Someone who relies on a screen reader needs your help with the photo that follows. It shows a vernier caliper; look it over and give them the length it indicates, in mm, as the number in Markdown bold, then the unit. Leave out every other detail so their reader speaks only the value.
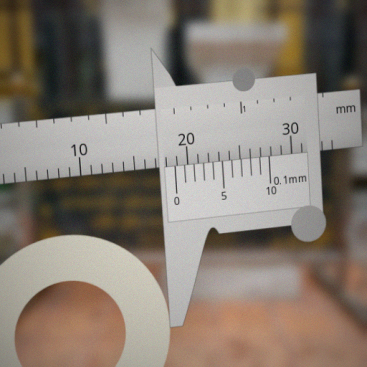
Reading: **18.8** mm
